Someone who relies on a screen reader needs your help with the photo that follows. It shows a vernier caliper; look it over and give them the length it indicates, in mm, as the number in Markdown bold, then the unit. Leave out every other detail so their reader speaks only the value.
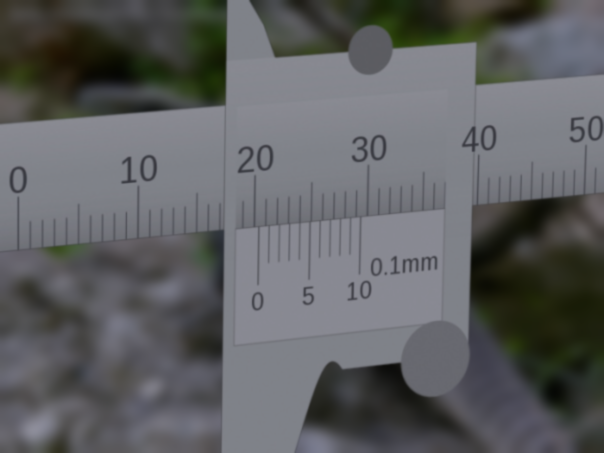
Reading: **20.4** mm
